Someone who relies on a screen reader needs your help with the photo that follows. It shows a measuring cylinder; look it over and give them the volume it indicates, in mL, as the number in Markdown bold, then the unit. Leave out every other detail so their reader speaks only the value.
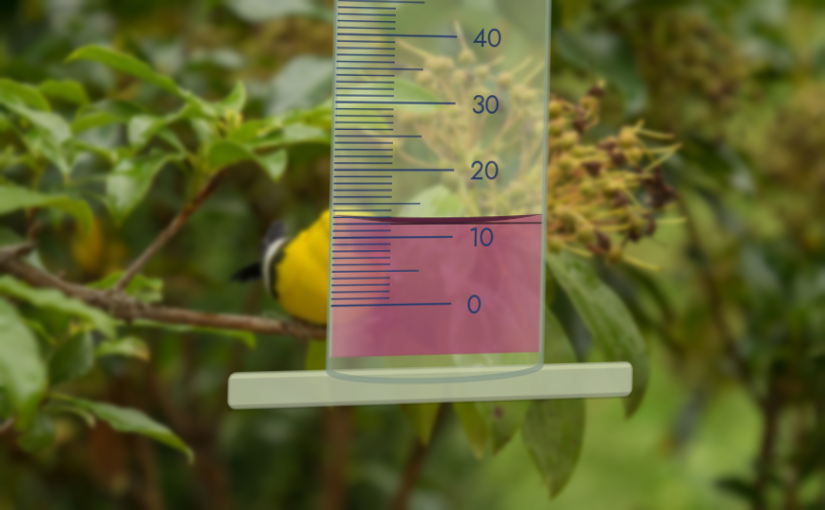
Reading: **12** mL
